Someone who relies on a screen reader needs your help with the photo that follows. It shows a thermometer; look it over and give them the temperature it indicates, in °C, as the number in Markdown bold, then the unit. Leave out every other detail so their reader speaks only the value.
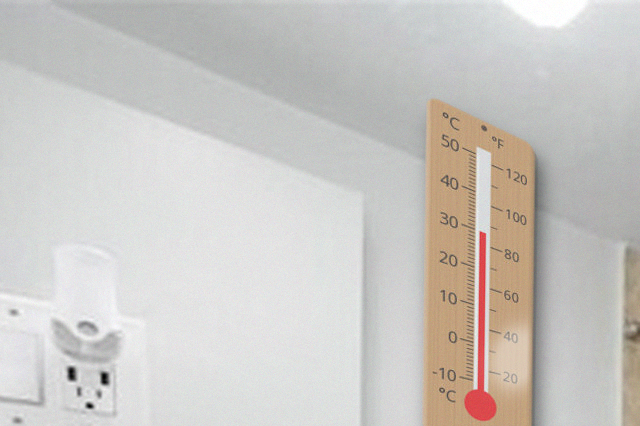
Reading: **30** °C
